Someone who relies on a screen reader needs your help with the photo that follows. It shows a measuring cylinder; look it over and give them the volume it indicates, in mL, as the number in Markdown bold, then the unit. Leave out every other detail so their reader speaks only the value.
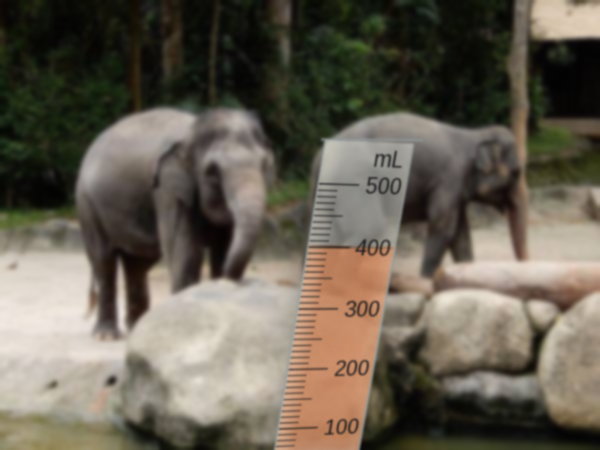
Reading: **400** mL
